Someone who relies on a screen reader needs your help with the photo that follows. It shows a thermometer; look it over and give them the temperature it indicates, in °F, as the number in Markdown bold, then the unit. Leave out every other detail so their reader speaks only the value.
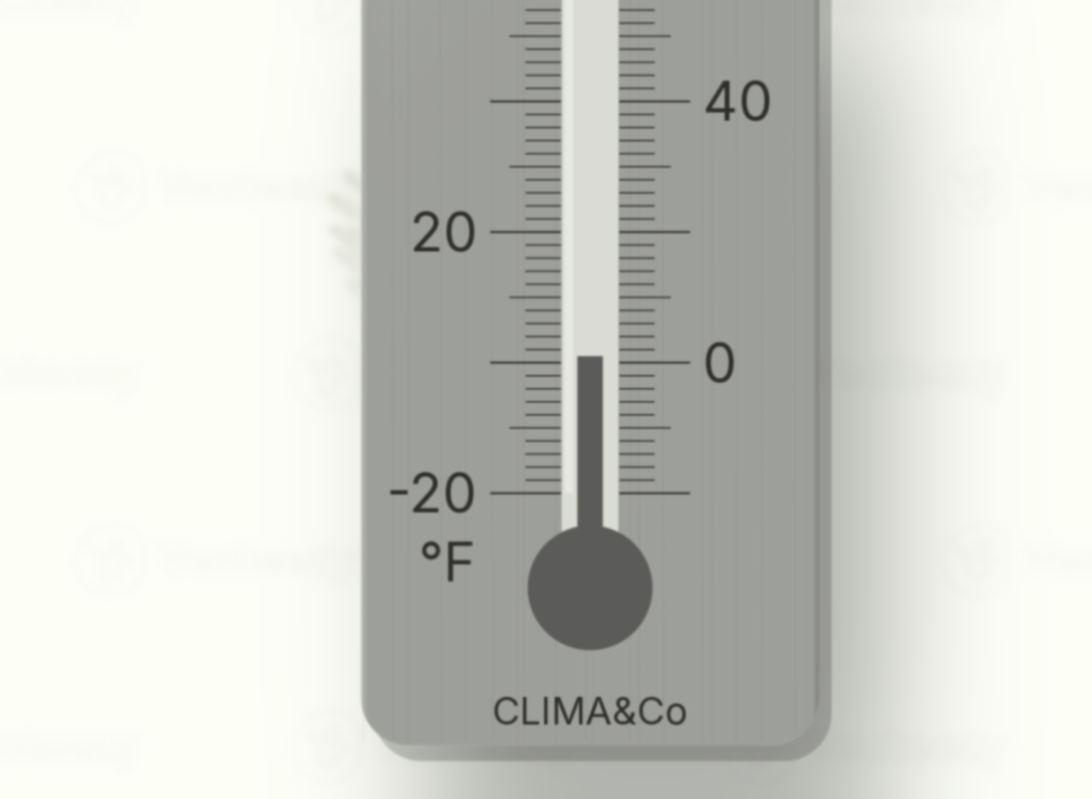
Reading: **1** °F
